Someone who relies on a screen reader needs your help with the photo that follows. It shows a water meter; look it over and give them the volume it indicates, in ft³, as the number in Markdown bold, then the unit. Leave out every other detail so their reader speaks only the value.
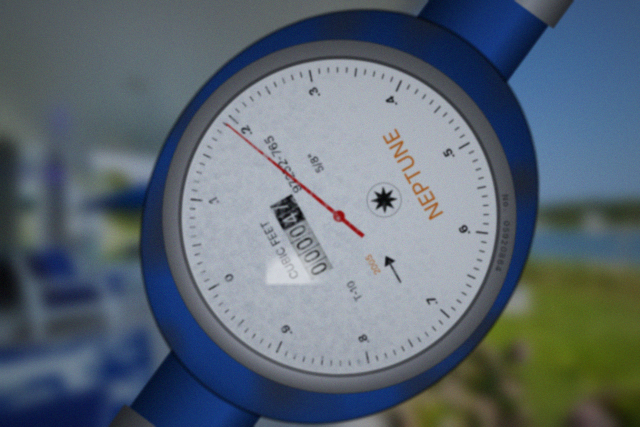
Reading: **47.19** ft³
